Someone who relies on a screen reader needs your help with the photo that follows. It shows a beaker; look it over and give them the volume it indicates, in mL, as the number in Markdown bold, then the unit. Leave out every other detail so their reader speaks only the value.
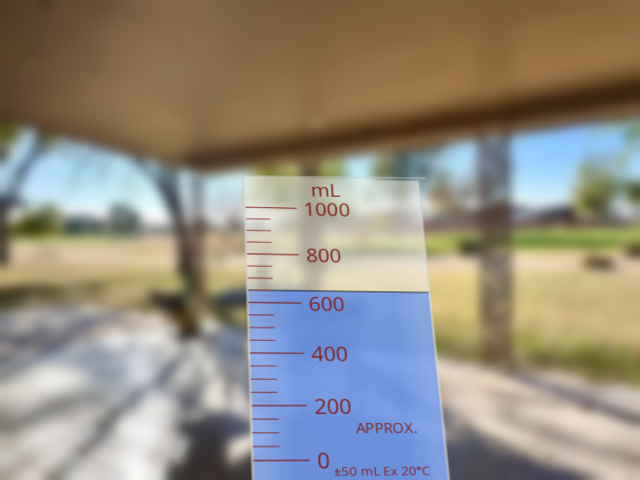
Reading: **650** mL
